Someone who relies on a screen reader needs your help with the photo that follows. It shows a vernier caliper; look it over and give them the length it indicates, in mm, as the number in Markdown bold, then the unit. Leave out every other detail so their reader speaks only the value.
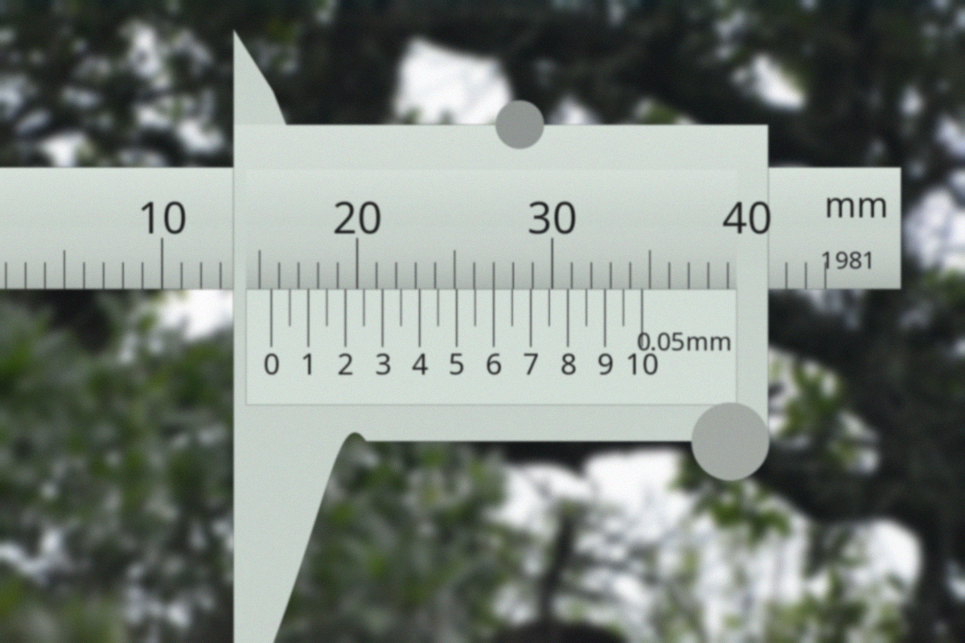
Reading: **15.6** mm
